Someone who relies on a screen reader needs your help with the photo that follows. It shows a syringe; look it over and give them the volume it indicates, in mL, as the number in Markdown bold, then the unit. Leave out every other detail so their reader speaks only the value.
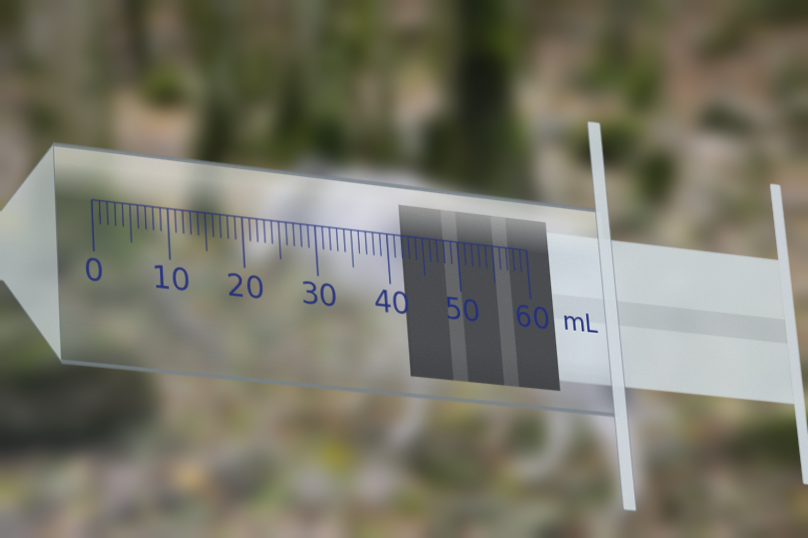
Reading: **42** mL
